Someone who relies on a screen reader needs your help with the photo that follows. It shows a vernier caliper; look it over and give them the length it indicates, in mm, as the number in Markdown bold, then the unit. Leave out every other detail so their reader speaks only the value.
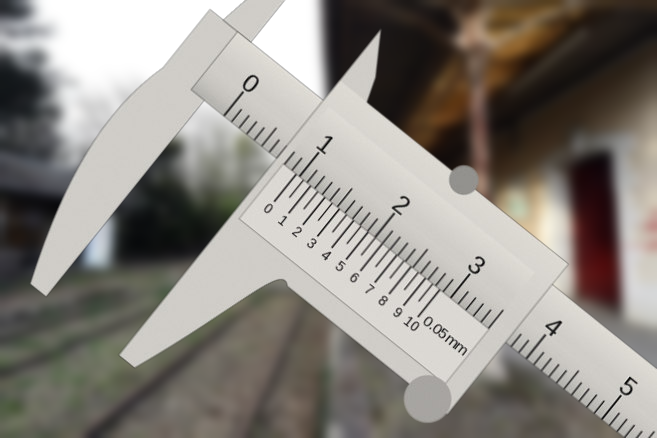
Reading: **9.6** mm
